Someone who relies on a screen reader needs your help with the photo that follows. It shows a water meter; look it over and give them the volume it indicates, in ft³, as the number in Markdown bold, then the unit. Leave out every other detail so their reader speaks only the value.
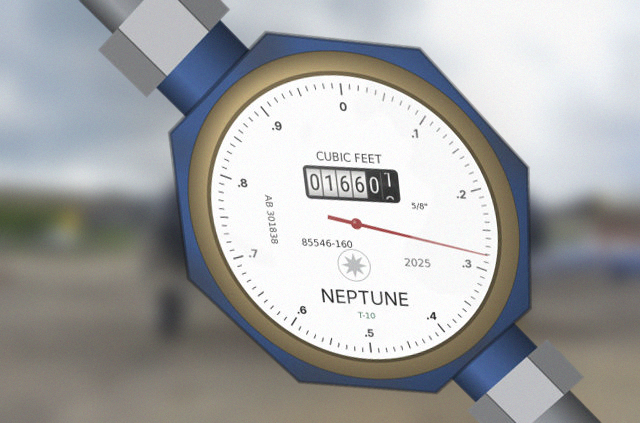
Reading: **16601.28** ft³
